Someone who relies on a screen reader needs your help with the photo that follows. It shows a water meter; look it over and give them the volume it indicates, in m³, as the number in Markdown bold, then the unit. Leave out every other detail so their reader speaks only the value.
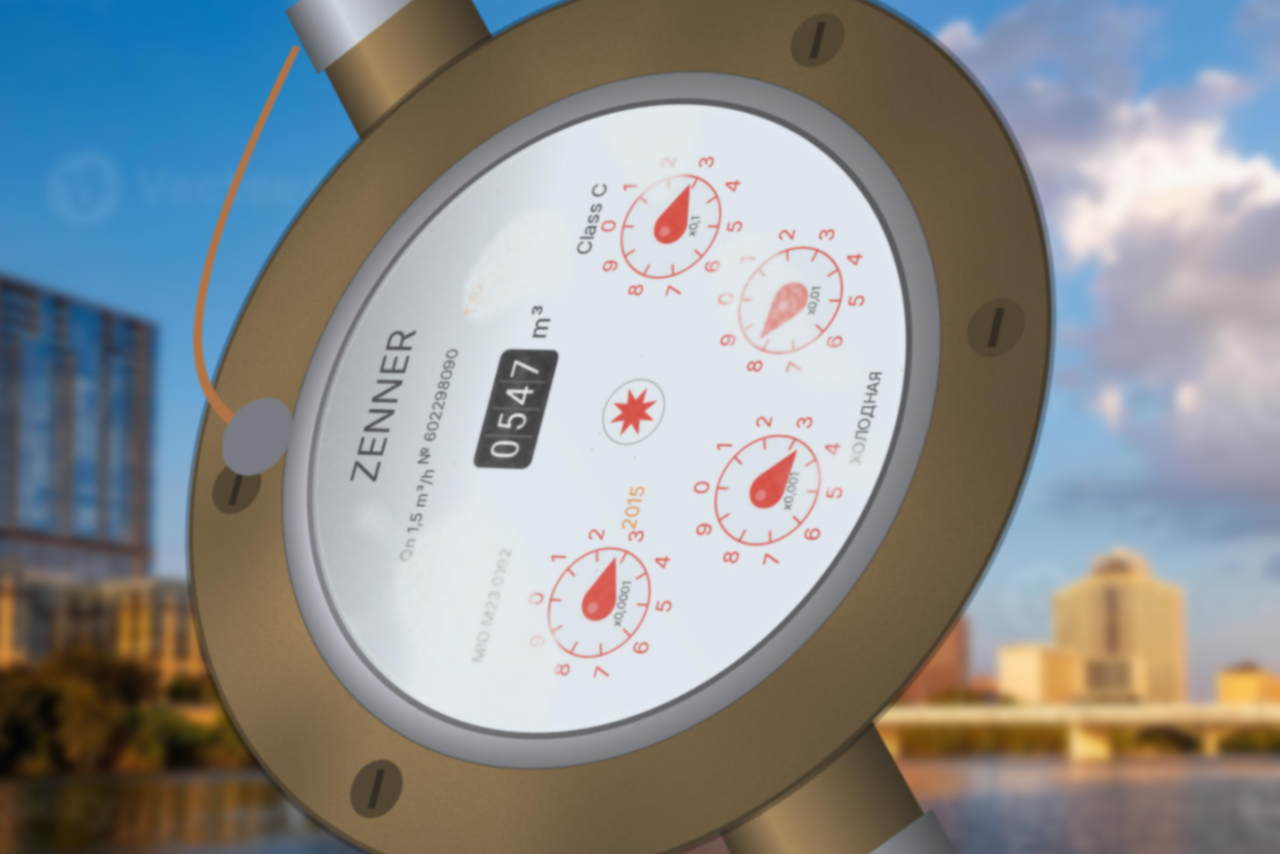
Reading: **547.2832** m³
